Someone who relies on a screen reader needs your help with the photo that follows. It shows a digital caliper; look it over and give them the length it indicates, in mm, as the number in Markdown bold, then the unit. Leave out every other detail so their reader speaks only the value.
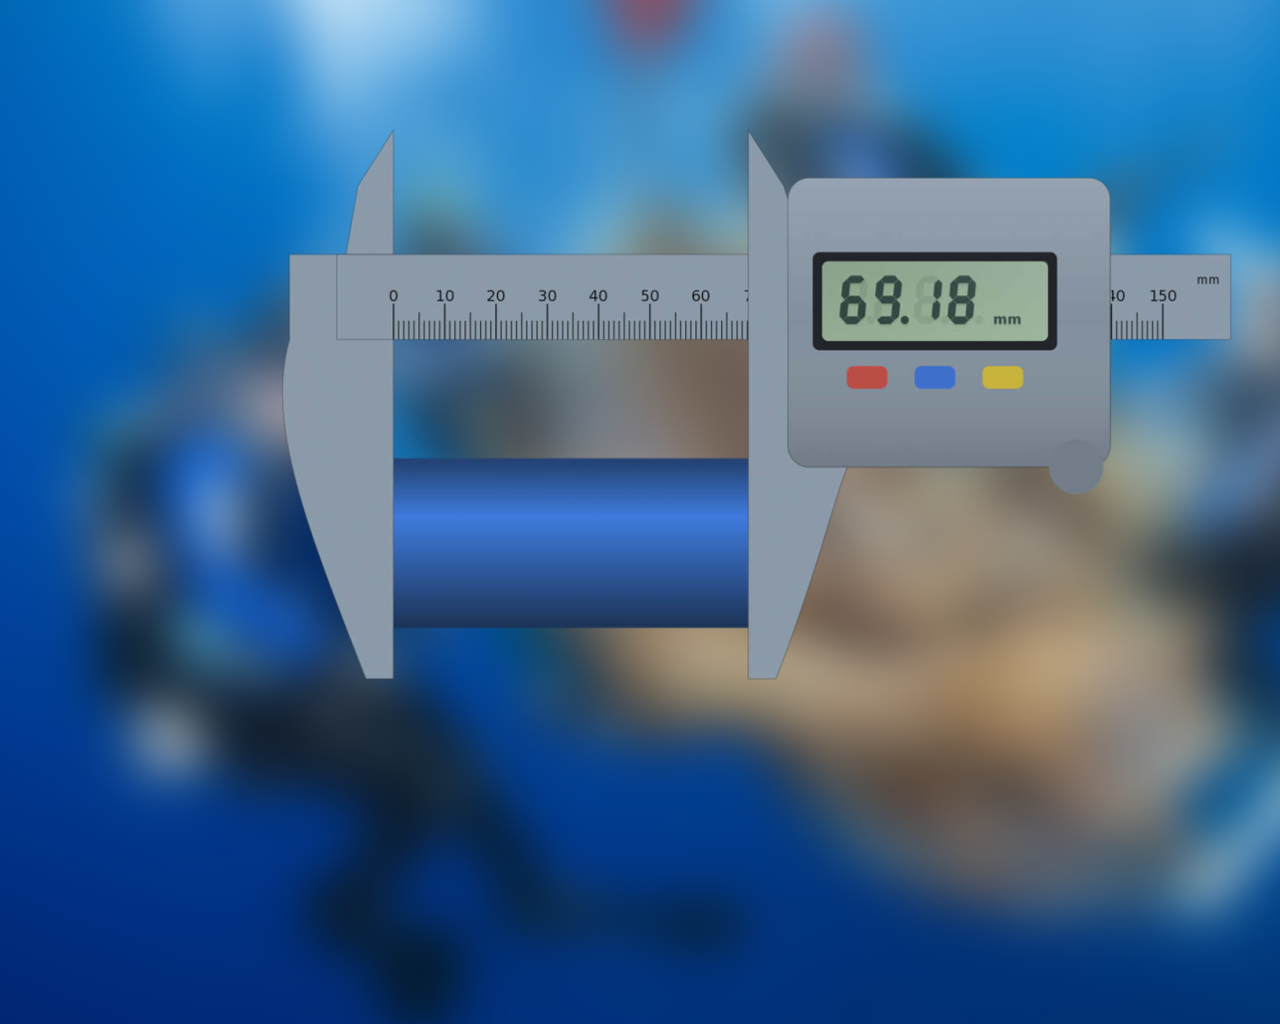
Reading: **69.18** mm
